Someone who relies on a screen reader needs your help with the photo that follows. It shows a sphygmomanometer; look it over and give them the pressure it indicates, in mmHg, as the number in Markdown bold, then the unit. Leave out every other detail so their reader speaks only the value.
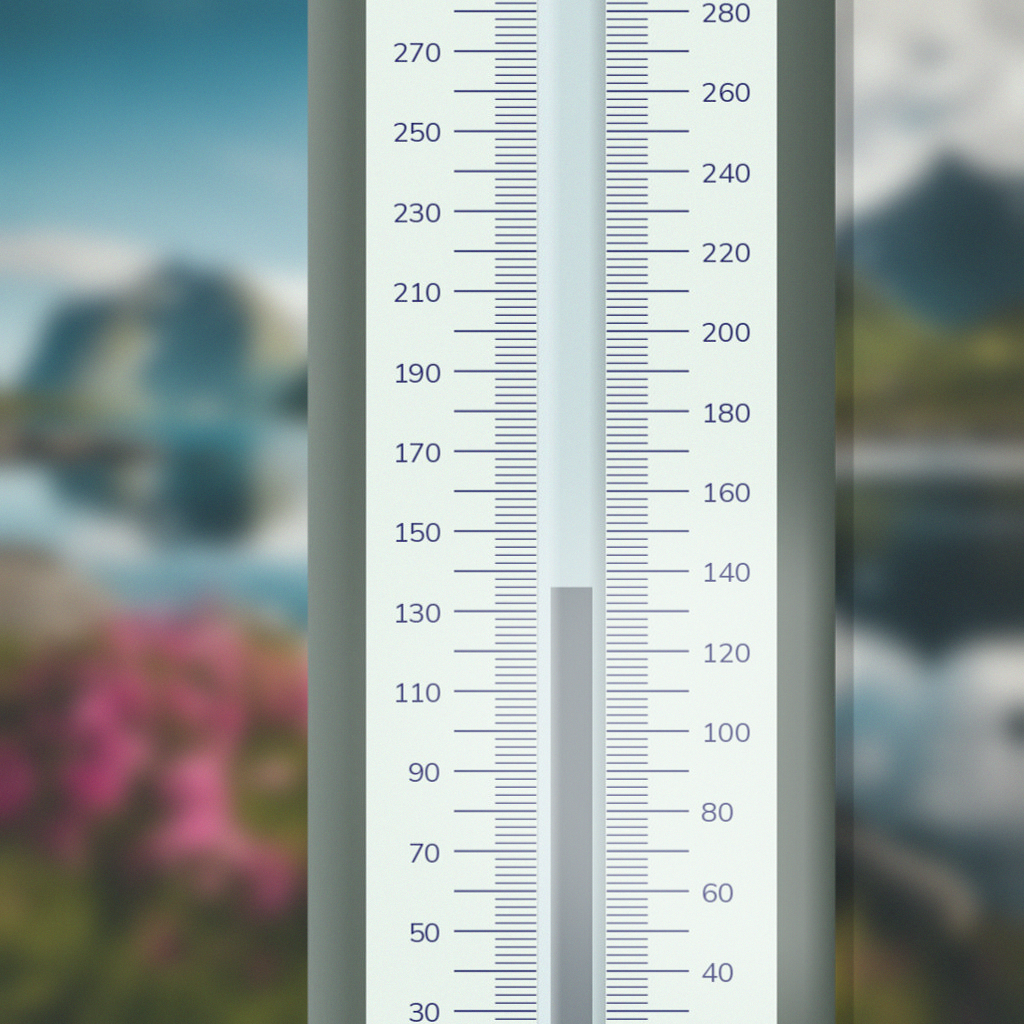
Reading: **136** mmHg
